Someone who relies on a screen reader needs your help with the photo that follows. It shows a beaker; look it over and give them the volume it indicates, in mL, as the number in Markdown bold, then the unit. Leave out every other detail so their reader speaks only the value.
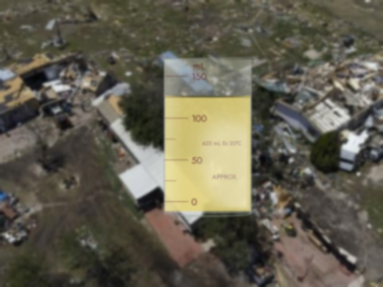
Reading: **125** mL
